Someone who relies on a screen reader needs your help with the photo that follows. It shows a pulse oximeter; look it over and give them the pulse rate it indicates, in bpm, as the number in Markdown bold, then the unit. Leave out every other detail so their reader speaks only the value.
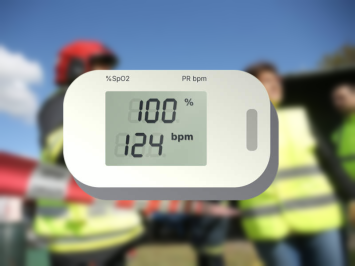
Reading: **124** bpm
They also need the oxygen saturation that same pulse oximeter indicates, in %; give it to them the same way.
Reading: **100** %
